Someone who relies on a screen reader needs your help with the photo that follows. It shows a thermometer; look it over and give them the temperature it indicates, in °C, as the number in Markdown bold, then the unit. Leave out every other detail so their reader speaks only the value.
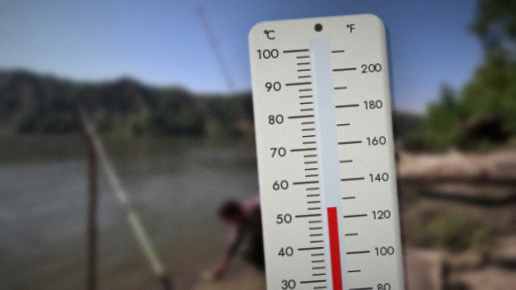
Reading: **52** °C
